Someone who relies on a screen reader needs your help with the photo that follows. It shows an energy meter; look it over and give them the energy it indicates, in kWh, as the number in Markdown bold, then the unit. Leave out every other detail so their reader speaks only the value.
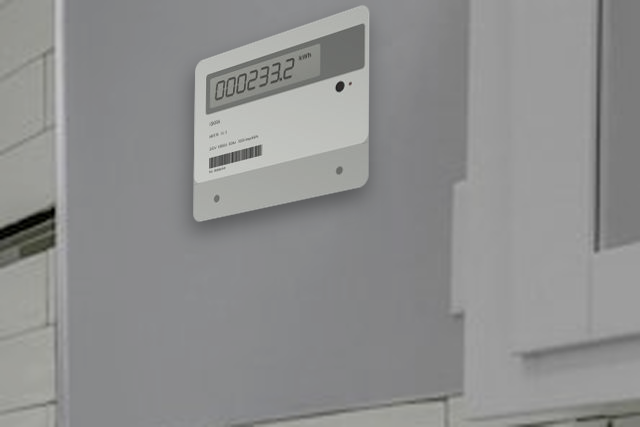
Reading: **233.2** kWh
